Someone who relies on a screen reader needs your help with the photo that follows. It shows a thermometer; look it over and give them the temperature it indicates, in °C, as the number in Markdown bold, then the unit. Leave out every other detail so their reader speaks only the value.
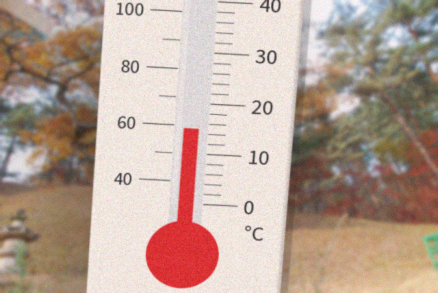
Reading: **15** °C
